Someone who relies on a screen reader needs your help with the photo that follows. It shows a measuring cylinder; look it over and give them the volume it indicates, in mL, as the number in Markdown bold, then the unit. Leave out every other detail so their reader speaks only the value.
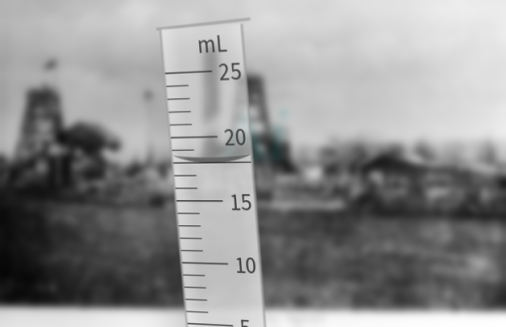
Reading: **18** mL
